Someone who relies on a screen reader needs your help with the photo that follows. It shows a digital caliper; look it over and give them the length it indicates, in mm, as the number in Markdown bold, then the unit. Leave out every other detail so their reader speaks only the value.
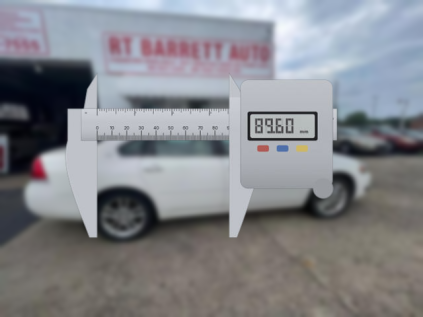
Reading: **89.60** mm
